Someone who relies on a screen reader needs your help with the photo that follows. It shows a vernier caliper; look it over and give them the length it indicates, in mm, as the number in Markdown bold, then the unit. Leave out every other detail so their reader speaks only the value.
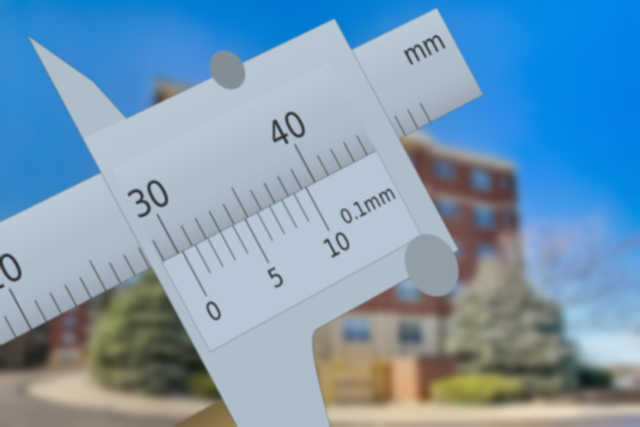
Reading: **30.3** mm
